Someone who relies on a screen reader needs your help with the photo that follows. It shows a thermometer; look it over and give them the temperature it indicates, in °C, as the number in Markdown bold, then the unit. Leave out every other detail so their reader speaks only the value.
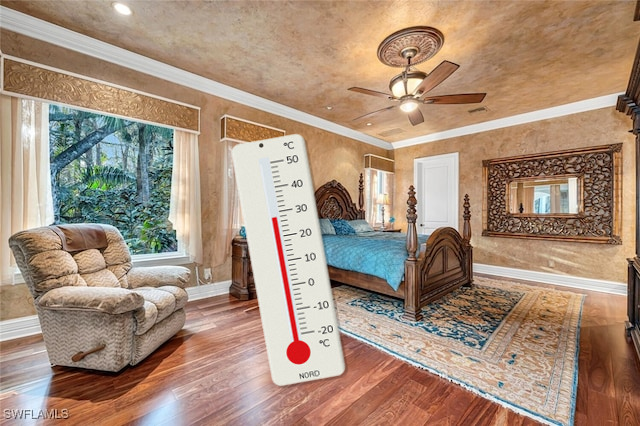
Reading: **28** °C
